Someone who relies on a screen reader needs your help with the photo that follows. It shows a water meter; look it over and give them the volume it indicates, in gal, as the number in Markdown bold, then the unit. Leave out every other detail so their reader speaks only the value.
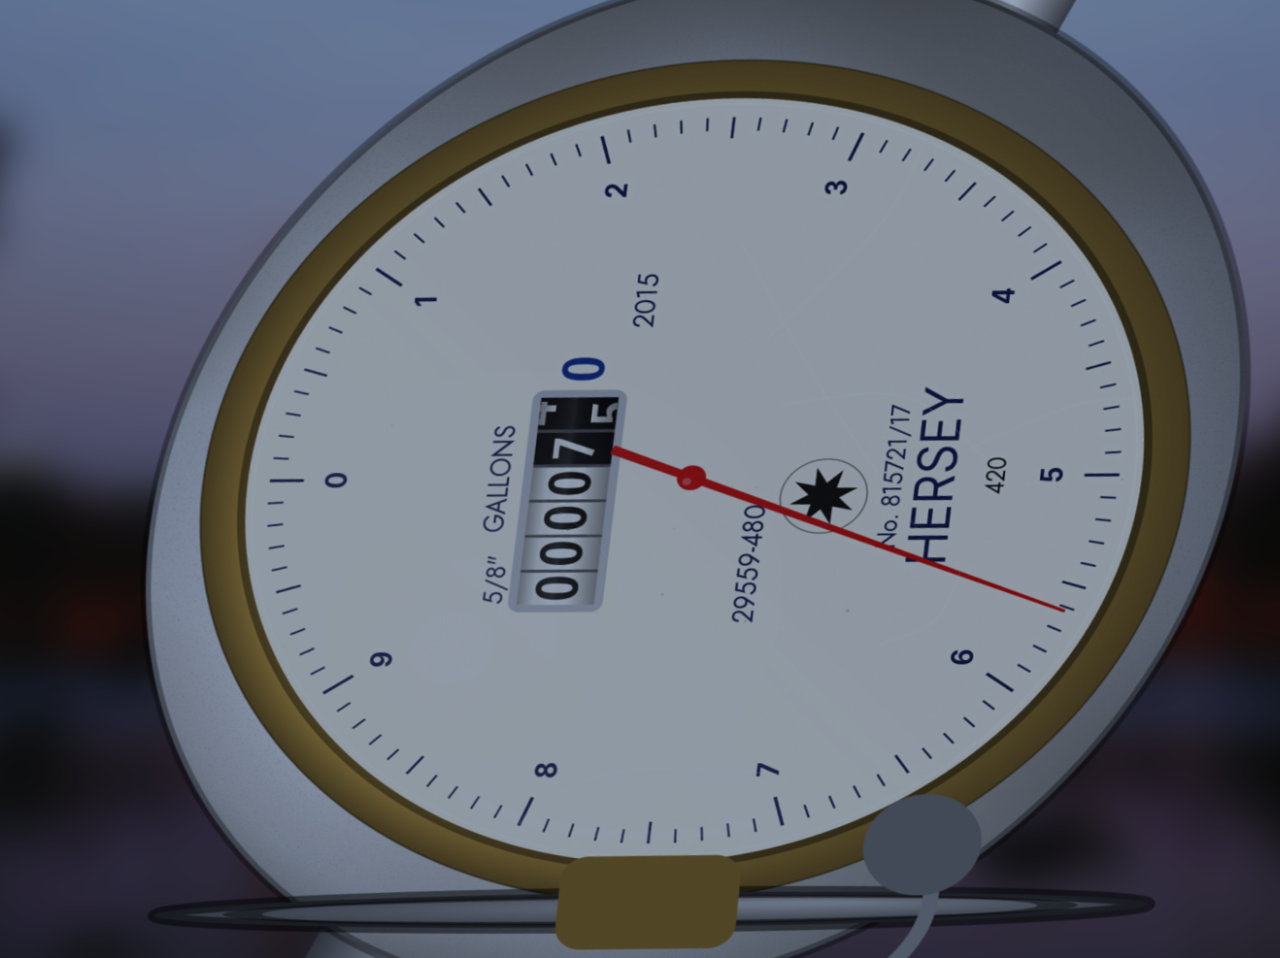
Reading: **745.6** gal
